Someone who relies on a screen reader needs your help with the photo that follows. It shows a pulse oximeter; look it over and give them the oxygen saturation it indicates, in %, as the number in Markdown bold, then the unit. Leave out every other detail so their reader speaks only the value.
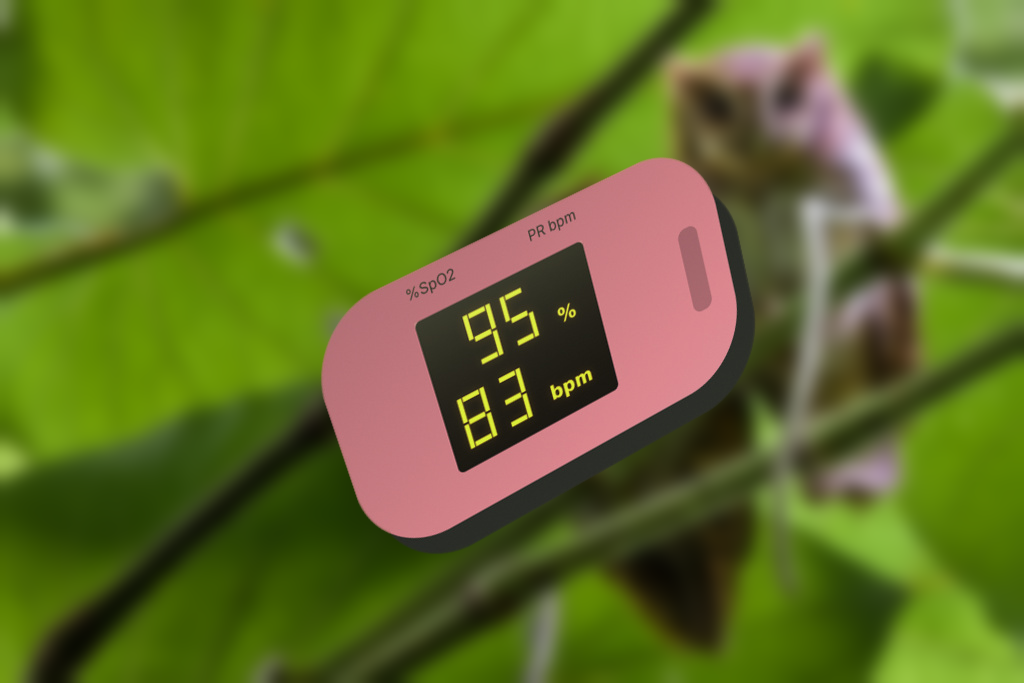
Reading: **95** %
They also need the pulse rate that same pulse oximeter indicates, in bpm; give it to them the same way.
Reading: **83** bpm
